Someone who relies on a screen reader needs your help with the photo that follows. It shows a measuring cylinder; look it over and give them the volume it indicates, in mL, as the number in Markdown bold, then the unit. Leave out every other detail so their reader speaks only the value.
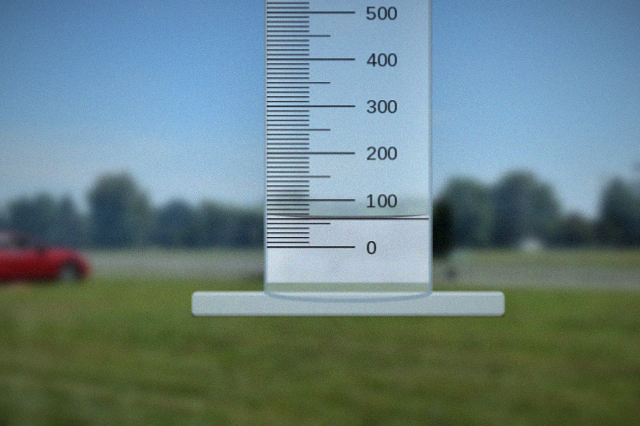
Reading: **60** mL
